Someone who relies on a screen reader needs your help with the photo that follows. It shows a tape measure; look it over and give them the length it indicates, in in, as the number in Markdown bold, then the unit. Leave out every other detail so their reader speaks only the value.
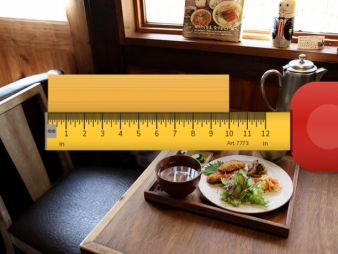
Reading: **10** in
